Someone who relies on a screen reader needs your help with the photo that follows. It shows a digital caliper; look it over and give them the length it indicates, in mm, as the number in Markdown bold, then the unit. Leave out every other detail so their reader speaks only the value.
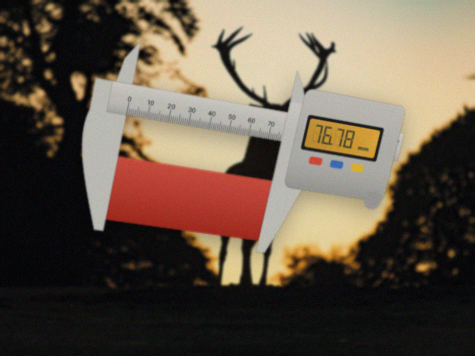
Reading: **76.78** mm
